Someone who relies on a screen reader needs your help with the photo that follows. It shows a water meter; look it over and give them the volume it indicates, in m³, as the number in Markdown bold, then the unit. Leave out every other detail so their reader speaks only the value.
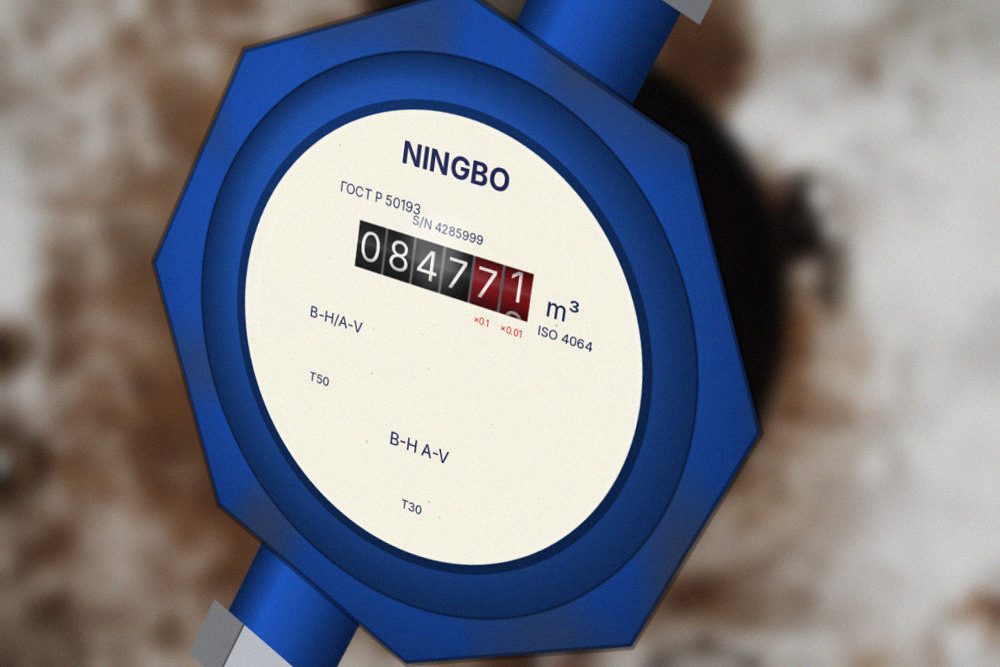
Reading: **847.71** m³
